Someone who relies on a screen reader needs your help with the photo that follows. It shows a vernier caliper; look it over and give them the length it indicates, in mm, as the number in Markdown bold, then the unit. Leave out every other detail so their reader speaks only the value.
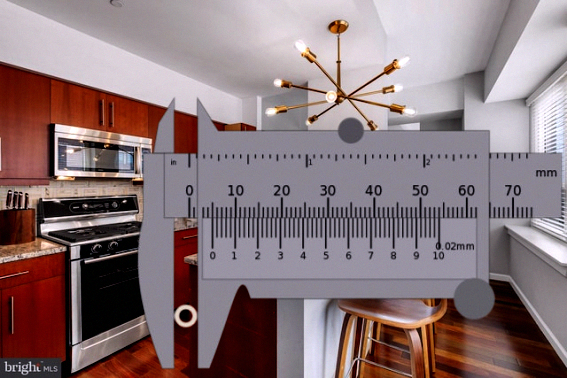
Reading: **5.0** mm
